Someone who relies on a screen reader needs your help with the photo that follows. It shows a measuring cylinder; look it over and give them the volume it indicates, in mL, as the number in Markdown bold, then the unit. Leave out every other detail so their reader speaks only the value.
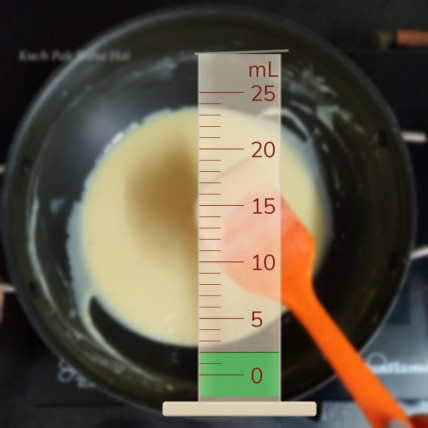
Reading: **2** mL
